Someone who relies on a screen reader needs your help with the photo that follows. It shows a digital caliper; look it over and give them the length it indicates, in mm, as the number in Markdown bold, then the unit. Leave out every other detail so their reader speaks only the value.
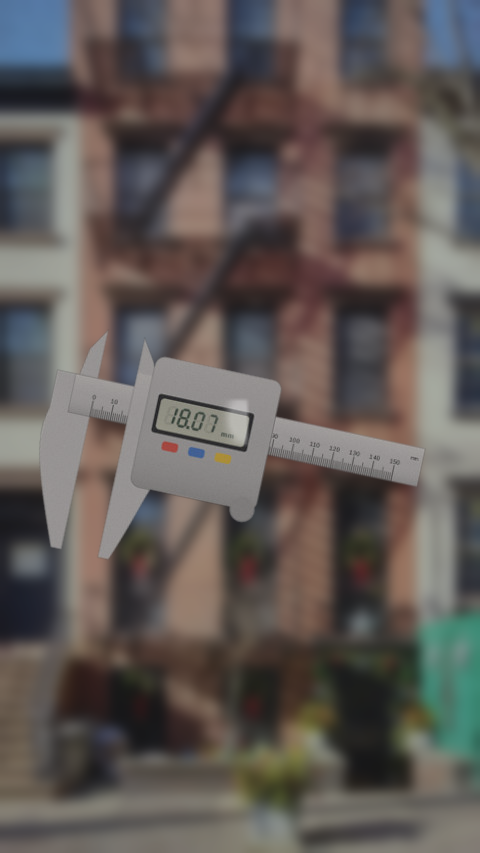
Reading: **18.07** mm
